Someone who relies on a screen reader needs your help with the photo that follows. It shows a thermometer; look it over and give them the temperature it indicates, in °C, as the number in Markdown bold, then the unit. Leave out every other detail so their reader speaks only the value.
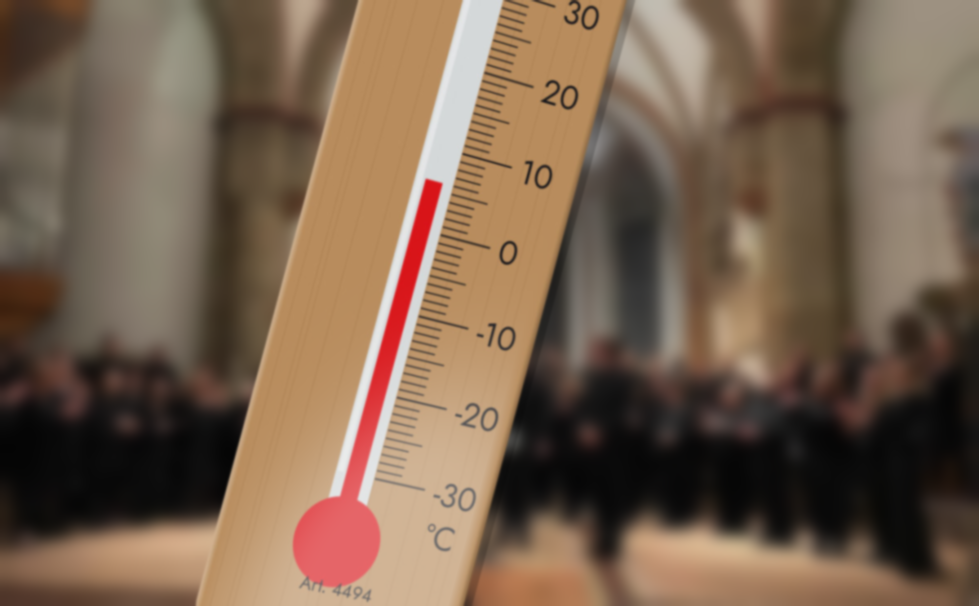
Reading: **6** °C
